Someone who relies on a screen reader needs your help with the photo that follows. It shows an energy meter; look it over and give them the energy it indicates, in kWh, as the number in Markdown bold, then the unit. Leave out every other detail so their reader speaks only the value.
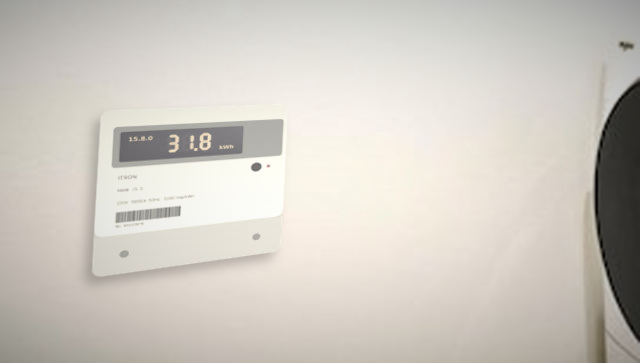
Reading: **31.8** kWh
